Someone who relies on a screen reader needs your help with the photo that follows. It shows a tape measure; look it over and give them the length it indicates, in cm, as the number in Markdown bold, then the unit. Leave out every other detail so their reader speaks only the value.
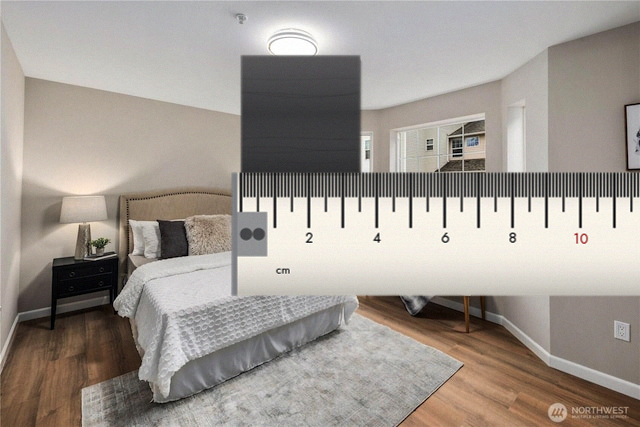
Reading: **3.5** cm
